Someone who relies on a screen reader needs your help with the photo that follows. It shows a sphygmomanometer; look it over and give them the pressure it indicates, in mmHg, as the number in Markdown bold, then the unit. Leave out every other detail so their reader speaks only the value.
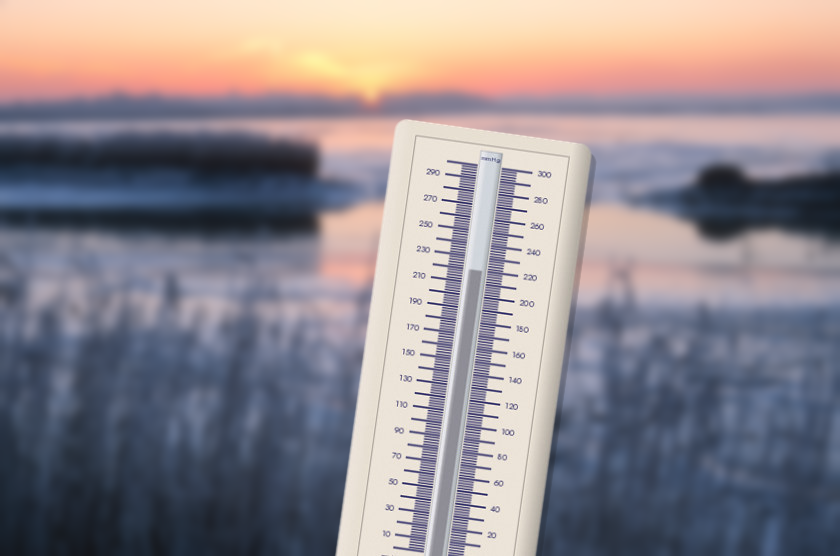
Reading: **220** mmHg
